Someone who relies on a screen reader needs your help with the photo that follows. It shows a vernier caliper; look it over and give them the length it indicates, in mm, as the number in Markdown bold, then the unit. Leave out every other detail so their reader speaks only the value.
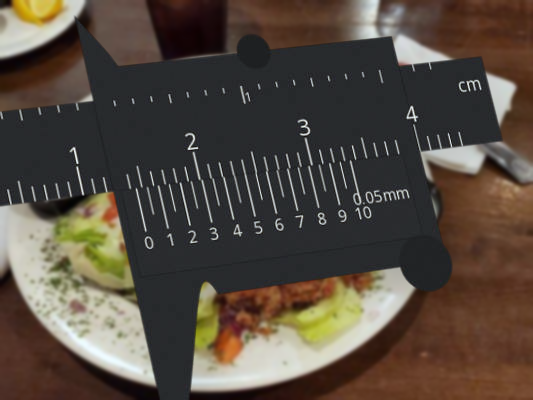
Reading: **14.5** mm
